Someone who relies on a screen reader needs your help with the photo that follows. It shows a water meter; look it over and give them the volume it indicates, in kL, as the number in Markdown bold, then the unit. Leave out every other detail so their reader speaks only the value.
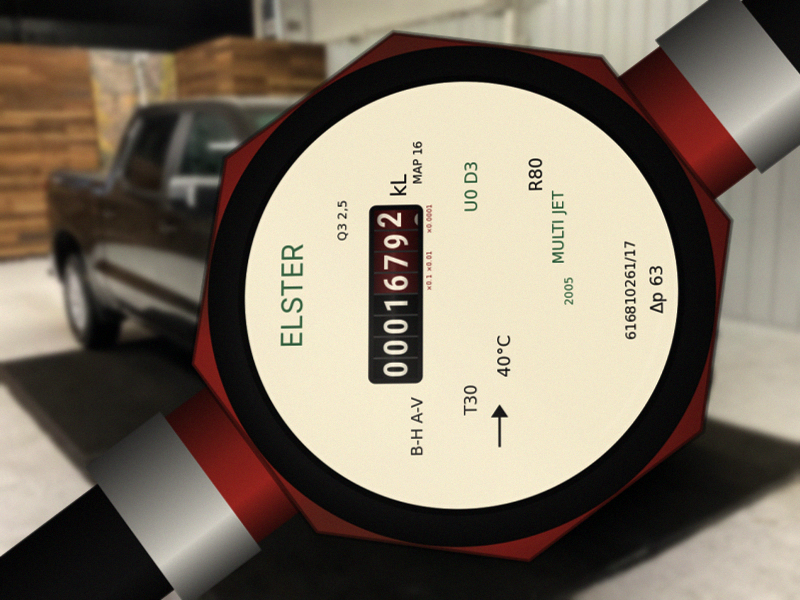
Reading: **1.6792** kL
